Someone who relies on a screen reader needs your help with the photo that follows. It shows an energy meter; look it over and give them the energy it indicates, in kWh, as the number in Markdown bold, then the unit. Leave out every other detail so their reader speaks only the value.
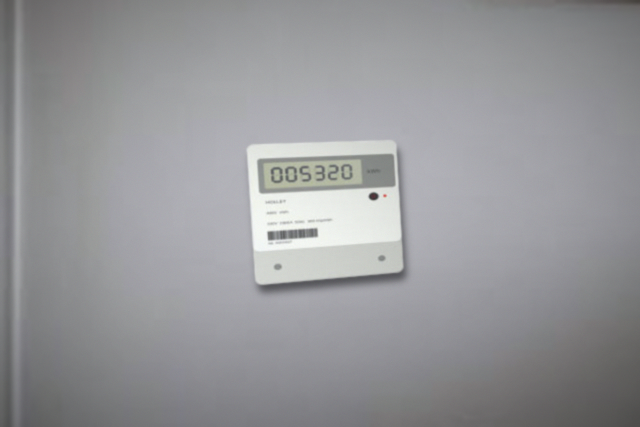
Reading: **5320** kWh
